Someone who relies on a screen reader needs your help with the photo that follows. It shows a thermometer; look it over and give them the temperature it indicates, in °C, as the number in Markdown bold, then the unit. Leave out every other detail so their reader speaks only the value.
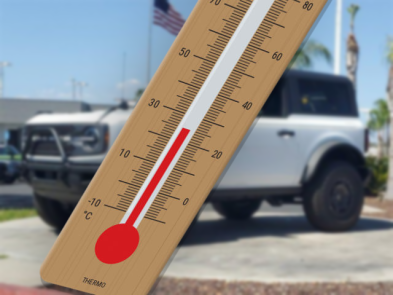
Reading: **25** °C
